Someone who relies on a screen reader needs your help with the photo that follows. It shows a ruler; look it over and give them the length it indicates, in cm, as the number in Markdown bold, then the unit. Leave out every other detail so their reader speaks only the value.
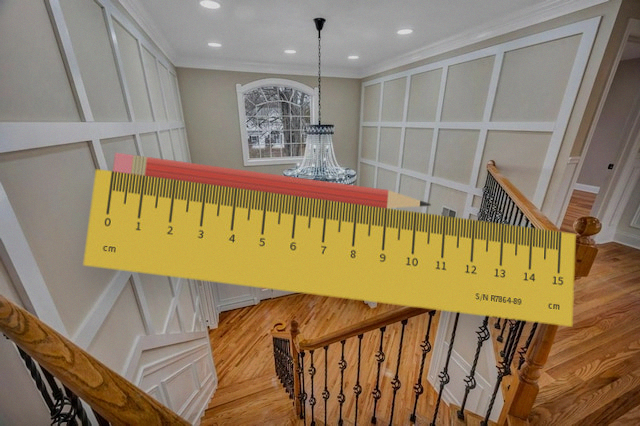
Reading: **10.5** cm
